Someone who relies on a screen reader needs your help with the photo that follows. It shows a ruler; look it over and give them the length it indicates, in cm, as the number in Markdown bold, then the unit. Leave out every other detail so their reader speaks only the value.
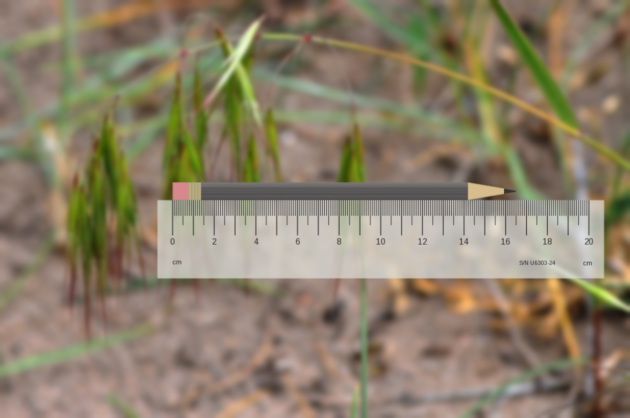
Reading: **16.5** cm
